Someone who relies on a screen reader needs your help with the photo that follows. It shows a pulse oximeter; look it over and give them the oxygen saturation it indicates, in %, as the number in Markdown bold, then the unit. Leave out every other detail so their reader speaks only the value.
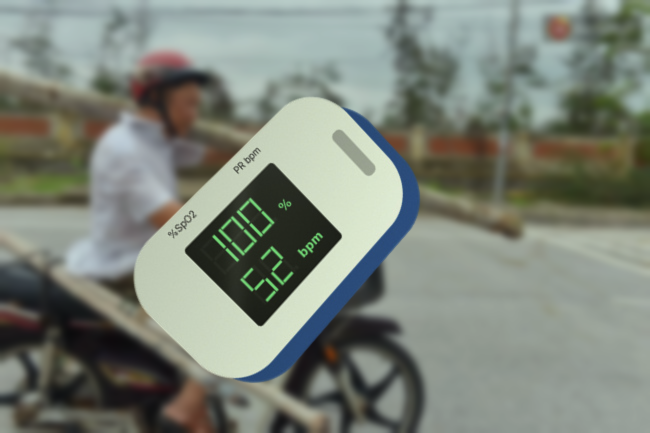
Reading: **100** %
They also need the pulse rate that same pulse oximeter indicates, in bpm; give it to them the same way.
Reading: **52** bpm
